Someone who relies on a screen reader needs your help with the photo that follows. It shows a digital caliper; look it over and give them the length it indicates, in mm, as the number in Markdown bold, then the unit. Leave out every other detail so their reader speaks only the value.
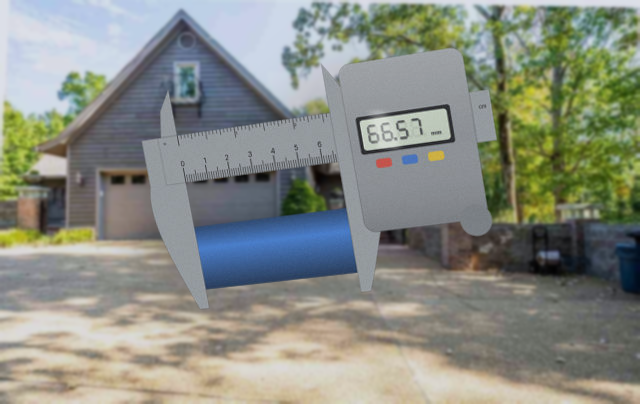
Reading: **66.57** mm
